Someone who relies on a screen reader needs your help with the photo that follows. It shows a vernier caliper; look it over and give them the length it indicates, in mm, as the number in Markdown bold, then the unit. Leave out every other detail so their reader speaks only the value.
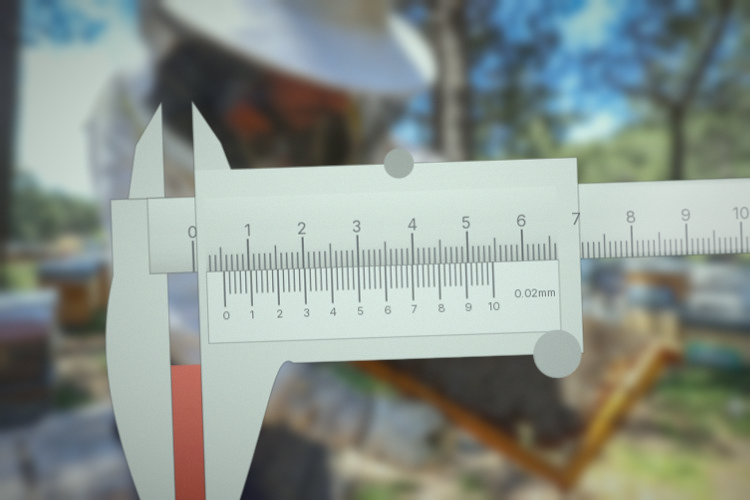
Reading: **5.5** mm
